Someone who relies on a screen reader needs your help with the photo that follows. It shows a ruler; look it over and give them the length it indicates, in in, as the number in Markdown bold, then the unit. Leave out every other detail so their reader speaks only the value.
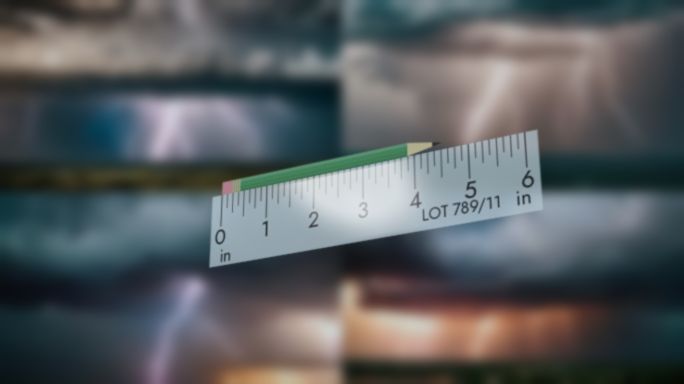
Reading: **4.5** in
